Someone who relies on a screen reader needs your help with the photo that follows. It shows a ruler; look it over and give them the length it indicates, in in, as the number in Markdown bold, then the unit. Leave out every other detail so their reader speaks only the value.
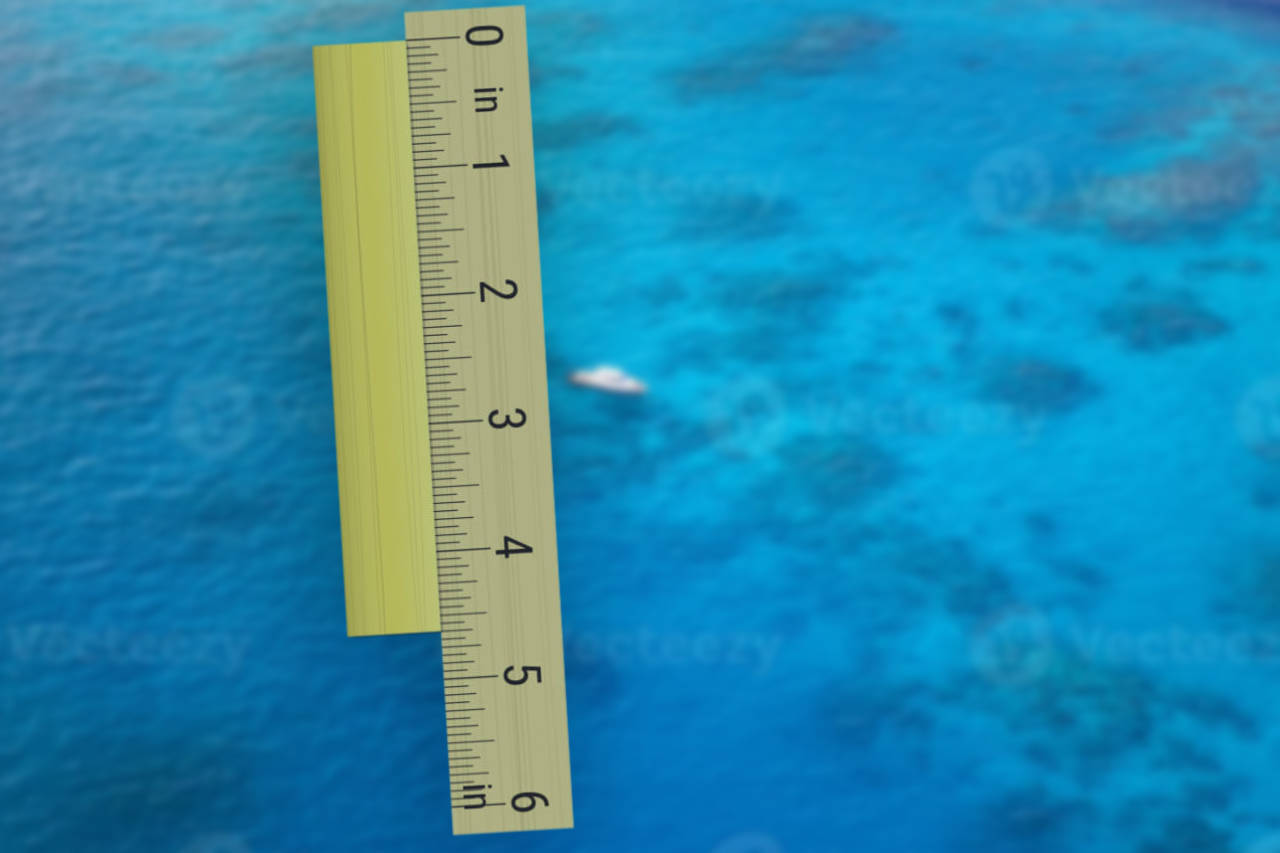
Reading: **4.625** in
